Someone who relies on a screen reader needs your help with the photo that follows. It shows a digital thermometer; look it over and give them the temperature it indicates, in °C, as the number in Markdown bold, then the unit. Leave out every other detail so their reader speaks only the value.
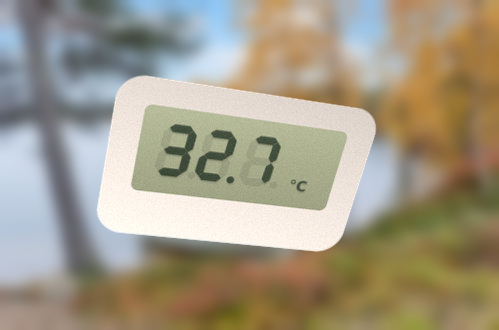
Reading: **32.7** °C
